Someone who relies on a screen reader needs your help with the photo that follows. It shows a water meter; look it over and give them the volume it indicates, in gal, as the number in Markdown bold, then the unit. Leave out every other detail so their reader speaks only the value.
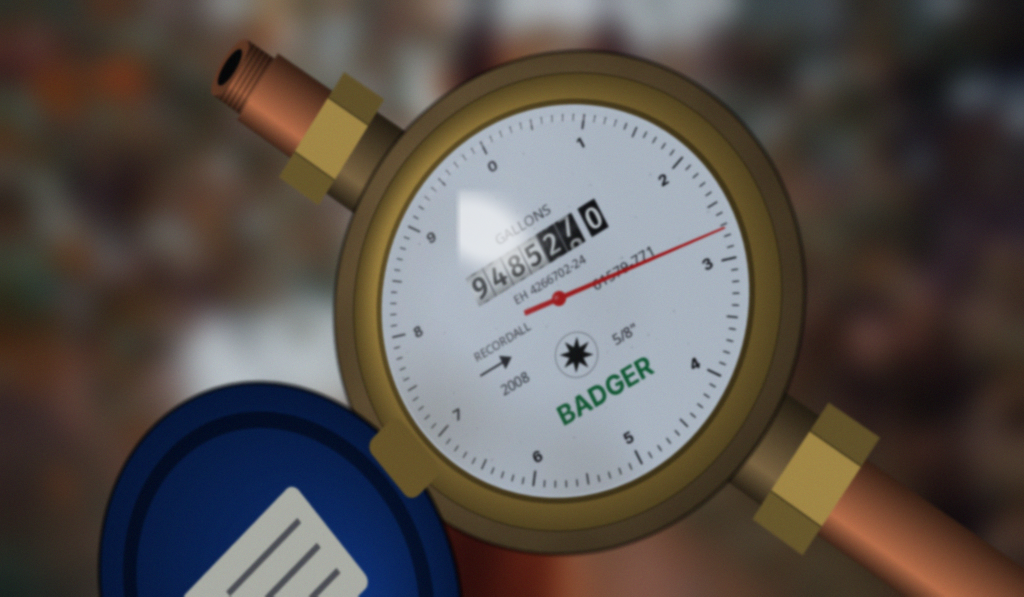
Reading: **9485272.7** gal
